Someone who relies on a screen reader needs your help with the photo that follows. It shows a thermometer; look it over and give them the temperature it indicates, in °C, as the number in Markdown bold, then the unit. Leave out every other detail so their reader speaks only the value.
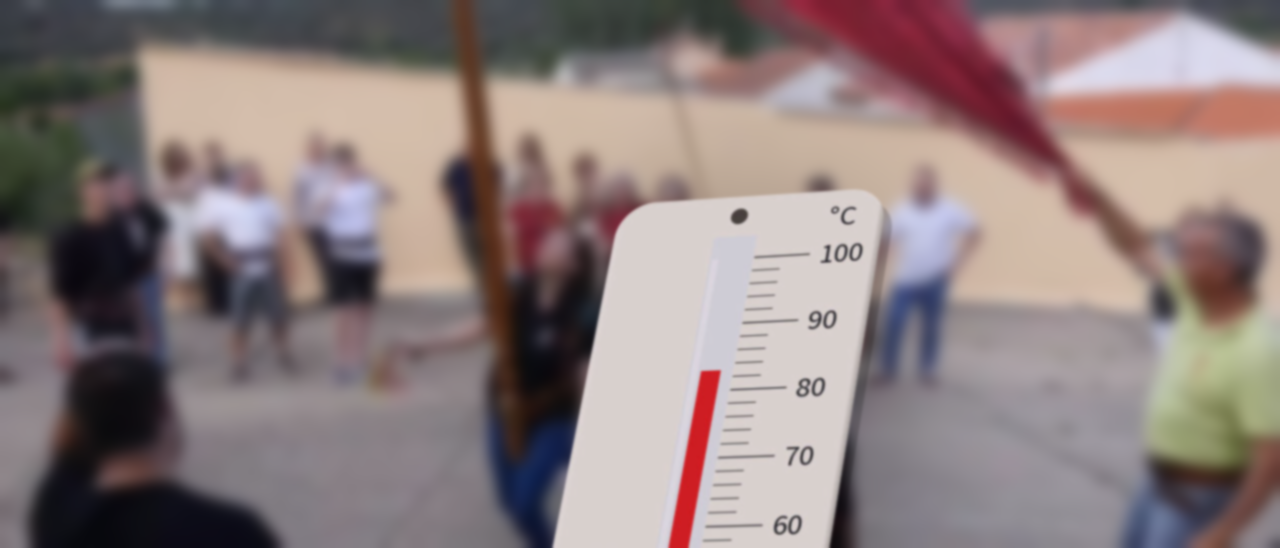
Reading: **83** °C
